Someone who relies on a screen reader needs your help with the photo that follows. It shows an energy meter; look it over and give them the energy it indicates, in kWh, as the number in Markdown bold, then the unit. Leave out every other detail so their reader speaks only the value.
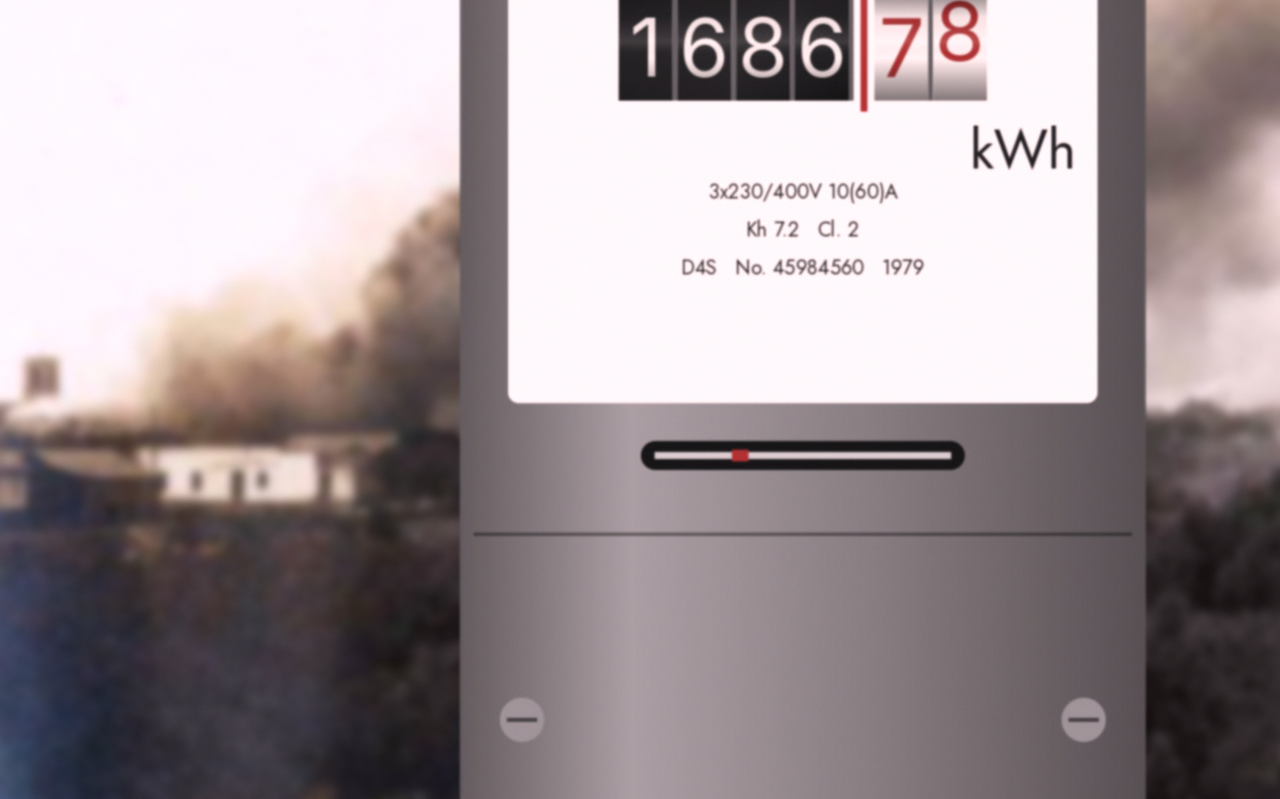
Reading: **1686.78** kWh
